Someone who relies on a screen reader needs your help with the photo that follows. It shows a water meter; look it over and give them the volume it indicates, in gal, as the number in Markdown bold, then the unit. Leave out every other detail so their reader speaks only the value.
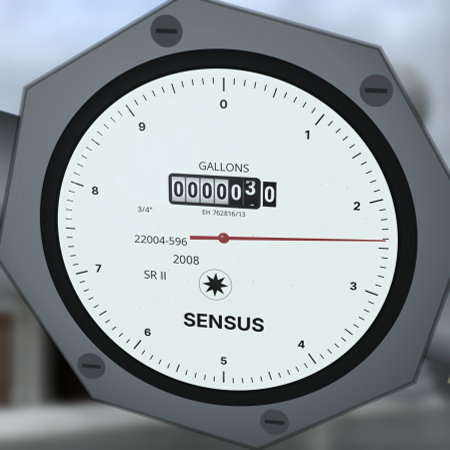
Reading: **32.4** gal
